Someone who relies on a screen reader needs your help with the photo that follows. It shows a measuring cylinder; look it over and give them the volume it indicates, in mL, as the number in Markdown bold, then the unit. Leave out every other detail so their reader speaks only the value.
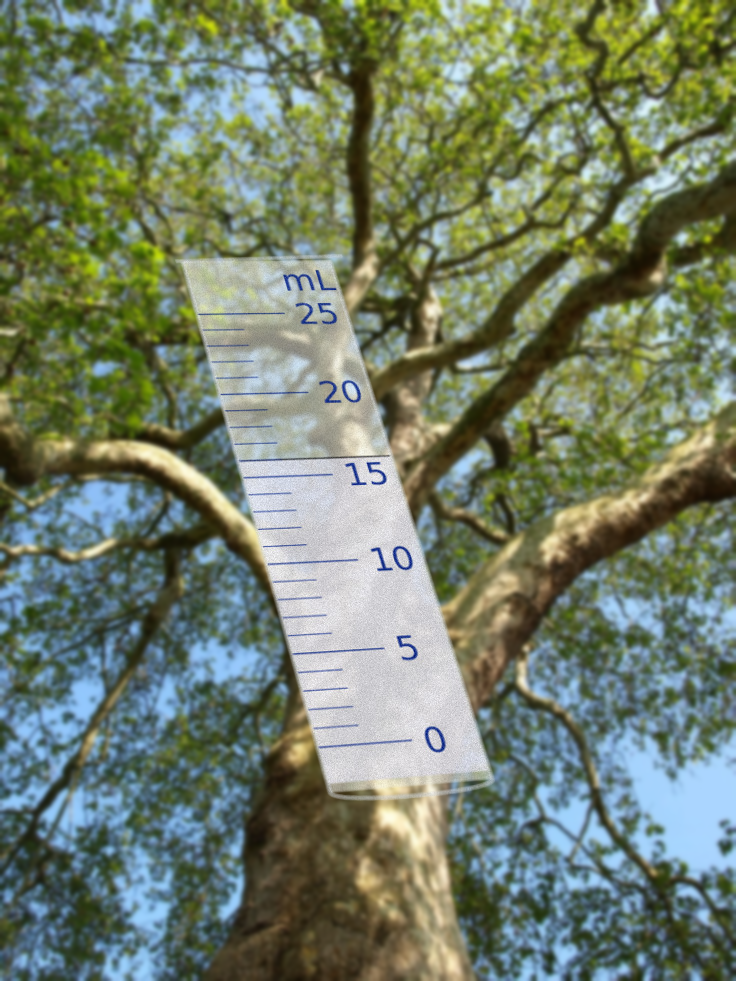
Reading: **16** mL
